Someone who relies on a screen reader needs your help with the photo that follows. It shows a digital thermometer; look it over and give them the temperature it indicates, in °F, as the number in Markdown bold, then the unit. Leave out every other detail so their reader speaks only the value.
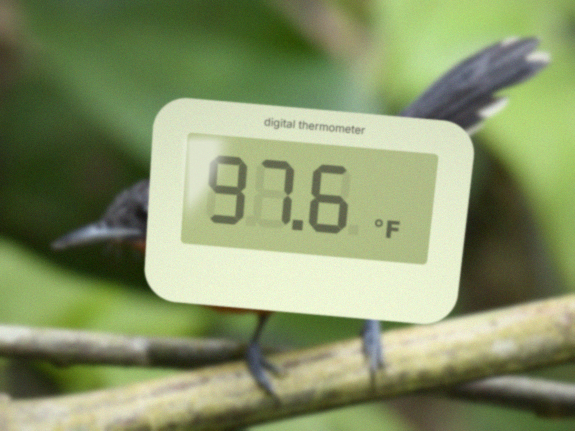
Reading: **97.6** °F
